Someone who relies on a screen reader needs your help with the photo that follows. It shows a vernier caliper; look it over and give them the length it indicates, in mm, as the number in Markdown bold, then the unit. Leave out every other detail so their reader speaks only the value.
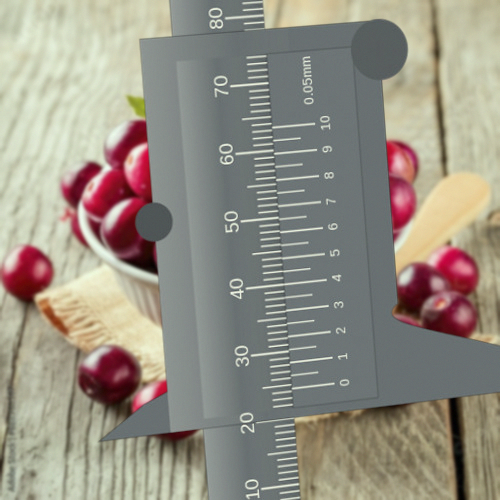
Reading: **24.4** mm
